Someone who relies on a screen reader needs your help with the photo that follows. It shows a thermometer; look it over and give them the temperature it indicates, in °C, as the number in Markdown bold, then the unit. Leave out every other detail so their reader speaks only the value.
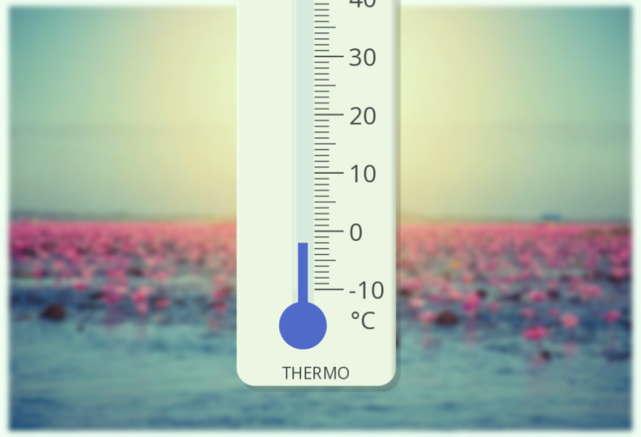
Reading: **-2** °C
